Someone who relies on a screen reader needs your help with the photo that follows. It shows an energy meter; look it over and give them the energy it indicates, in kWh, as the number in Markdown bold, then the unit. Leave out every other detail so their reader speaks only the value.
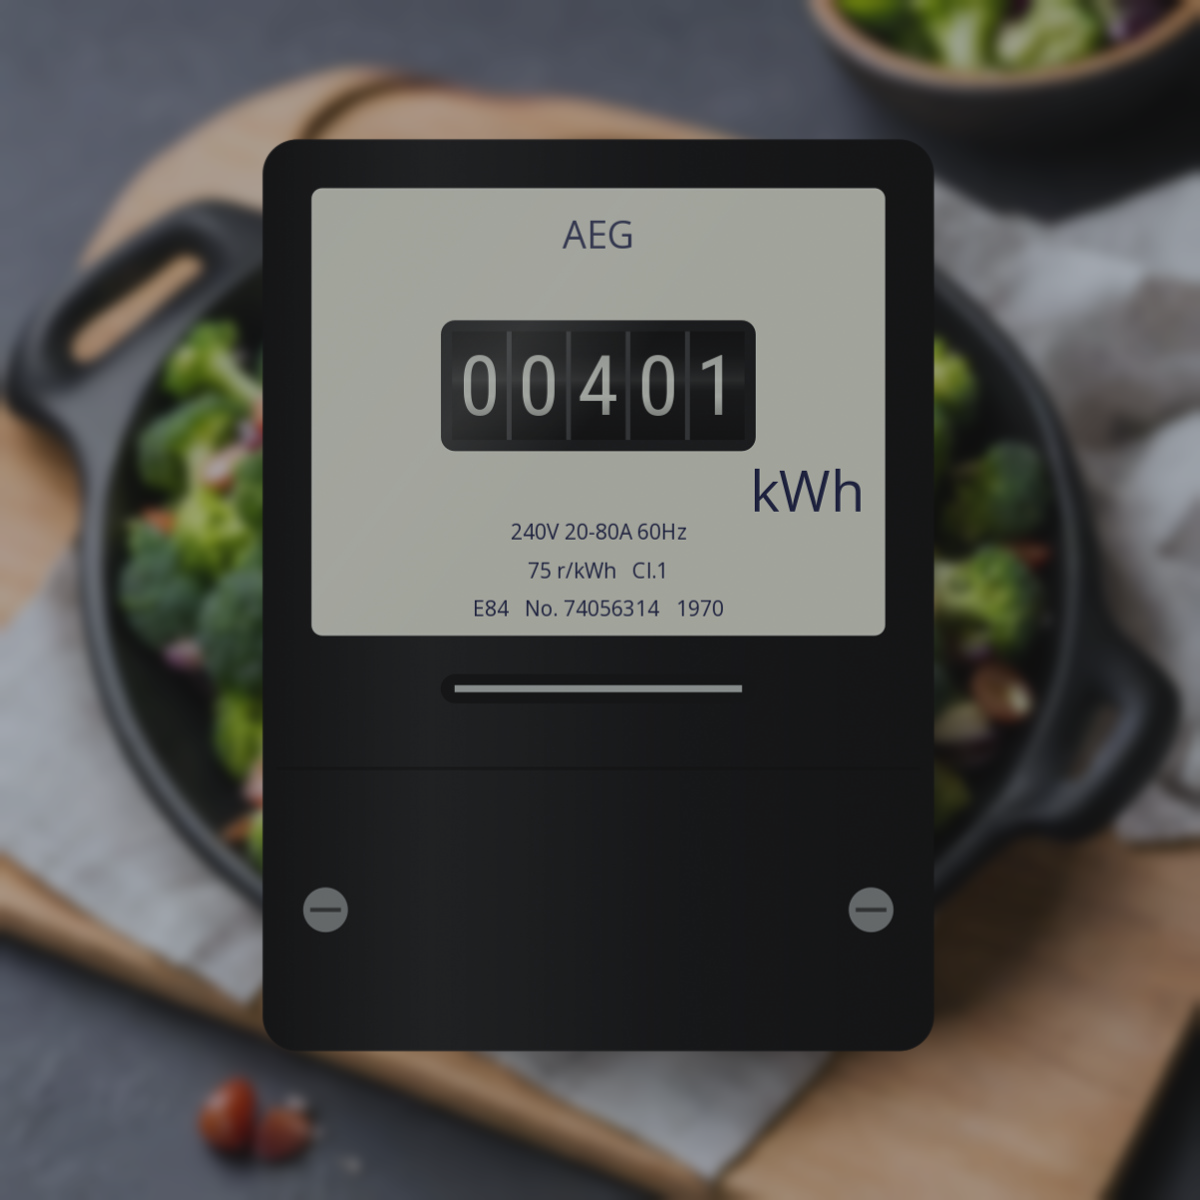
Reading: **401** kWh
